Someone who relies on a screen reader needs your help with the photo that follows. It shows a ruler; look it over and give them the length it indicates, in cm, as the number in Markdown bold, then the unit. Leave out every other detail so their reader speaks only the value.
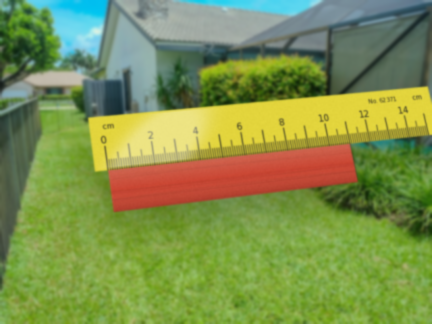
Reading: **11** cm
